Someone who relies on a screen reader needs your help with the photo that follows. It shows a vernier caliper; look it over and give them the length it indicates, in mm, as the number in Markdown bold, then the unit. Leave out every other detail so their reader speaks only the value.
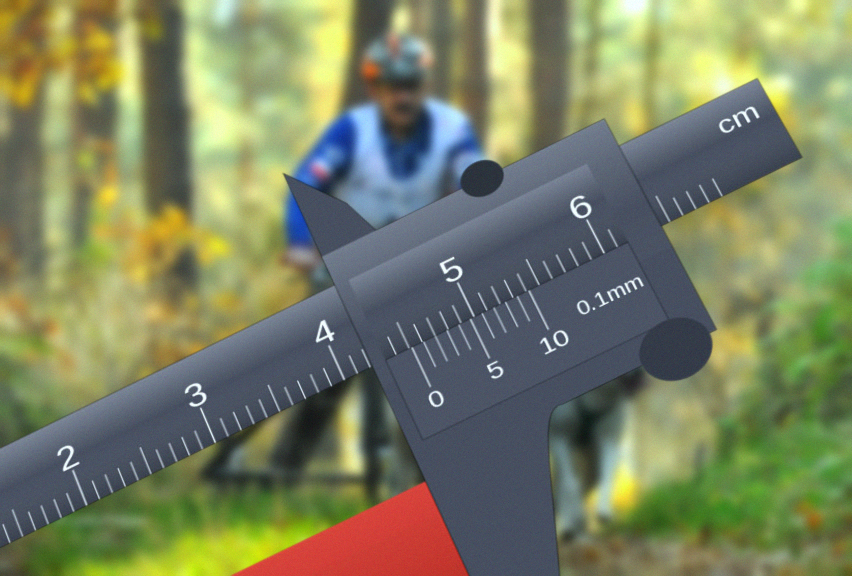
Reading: **45.2** mm
